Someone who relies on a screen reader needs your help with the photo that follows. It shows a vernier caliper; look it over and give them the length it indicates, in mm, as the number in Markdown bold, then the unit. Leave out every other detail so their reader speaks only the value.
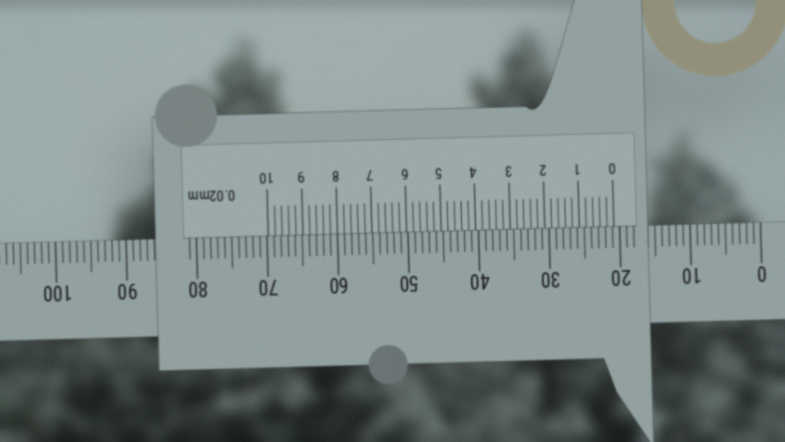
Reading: **20.8** mm
